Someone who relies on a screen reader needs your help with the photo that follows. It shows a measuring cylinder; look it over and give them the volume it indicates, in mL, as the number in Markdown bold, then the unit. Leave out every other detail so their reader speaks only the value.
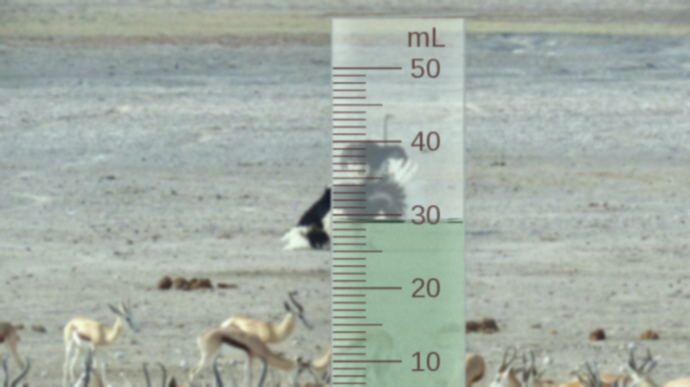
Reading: **29** mL
